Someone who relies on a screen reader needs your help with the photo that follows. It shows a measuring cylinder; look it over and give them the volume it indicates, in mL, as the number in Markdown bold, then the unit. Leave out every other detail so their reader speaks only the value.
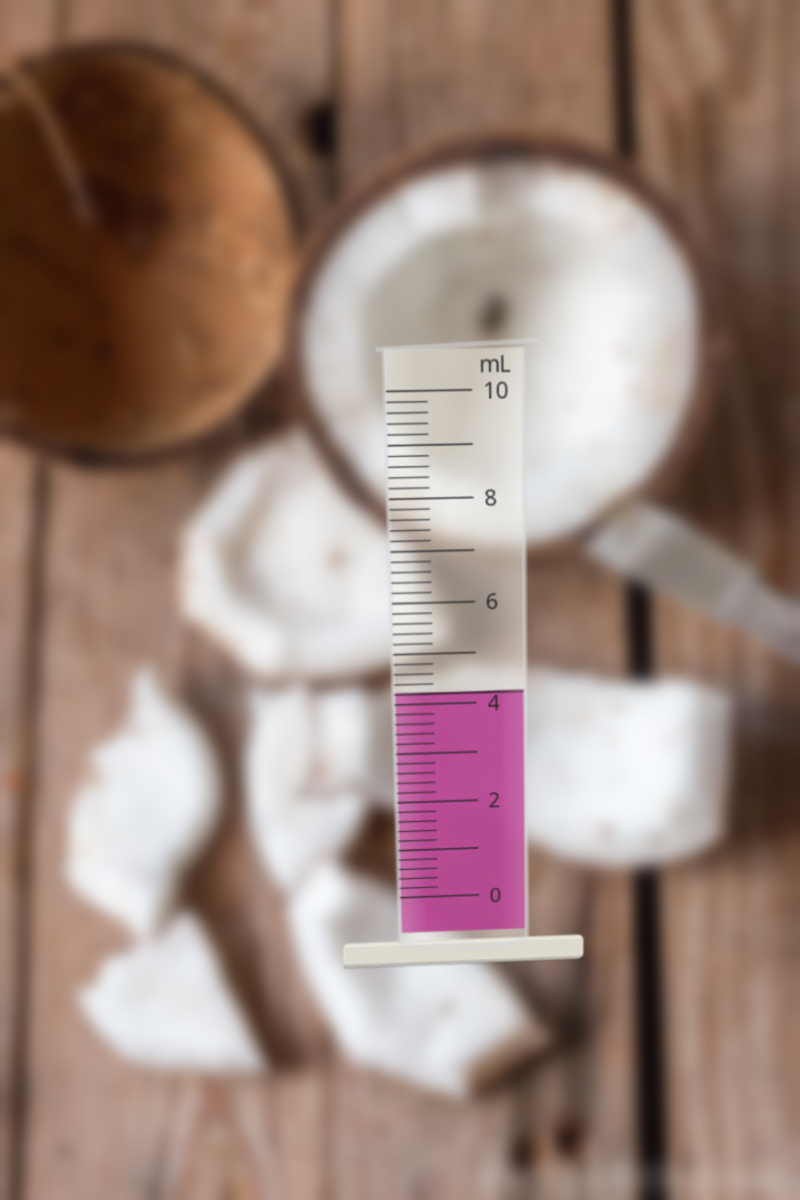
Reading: **4.2** mL
